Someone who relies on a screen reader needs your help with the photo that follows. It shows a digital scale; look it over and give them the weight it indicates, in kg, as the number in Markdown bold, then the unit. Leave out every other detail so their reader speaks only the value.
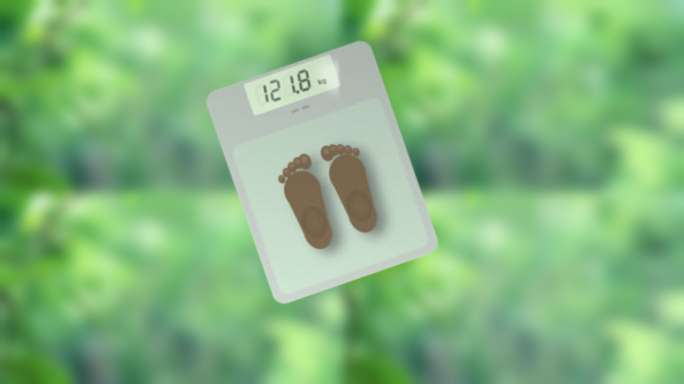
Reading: **121.8** kg
